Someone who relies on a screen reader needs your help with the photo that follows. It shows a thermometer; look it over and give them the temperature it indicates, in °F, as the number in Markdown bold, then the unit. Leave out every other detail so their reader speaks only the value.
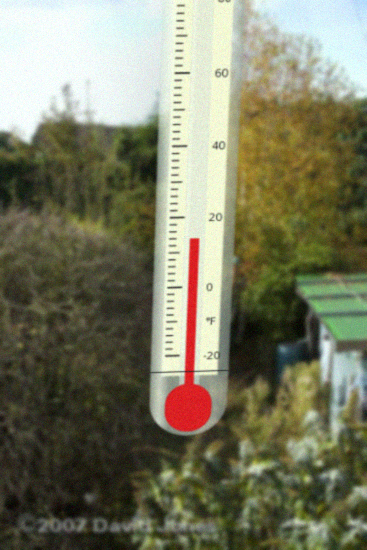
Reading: **14** °F
